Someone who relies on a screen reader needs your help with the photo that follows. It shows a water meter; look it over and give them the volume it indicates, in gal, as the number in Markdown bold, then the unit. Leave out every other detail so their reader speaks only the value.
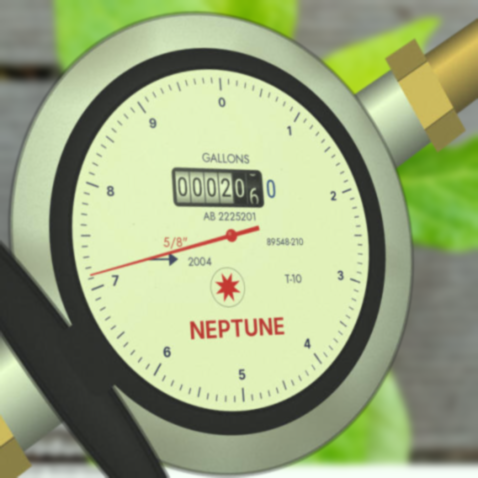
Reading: **2057.1** gal
